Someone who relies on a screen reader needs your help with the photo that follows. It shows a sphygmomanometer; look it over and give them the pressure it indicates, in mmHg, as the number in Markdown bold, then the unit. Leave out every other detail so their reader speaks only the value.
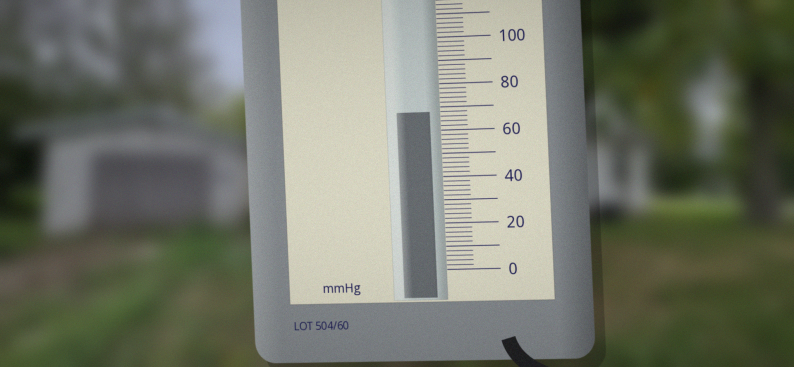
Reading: **68** mmHg
